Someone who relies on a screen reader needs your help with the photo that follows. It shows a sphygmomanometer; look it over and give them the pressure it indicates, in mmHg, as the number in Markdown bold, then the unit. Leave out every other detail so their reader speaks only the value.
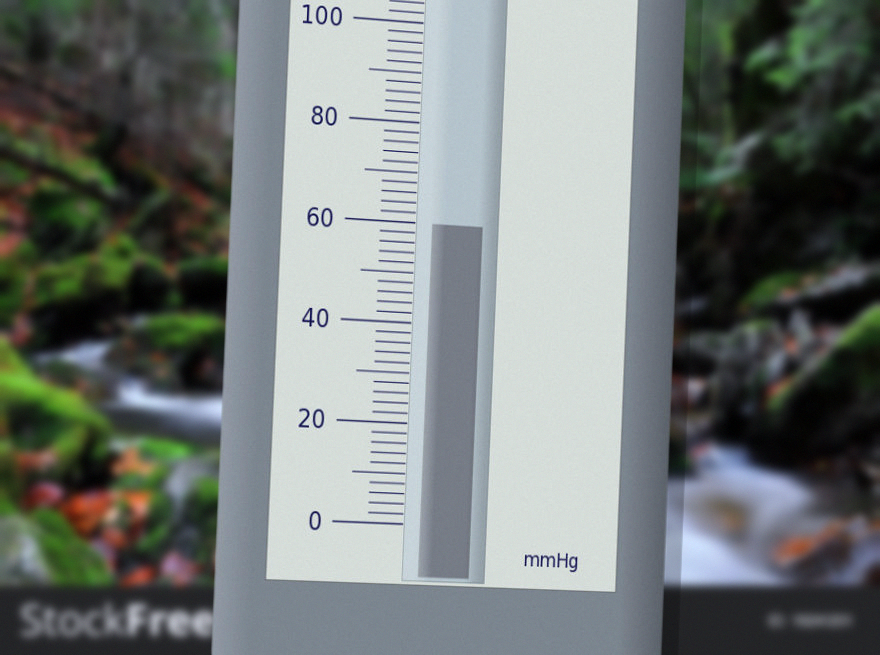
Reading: **60** mmHg
